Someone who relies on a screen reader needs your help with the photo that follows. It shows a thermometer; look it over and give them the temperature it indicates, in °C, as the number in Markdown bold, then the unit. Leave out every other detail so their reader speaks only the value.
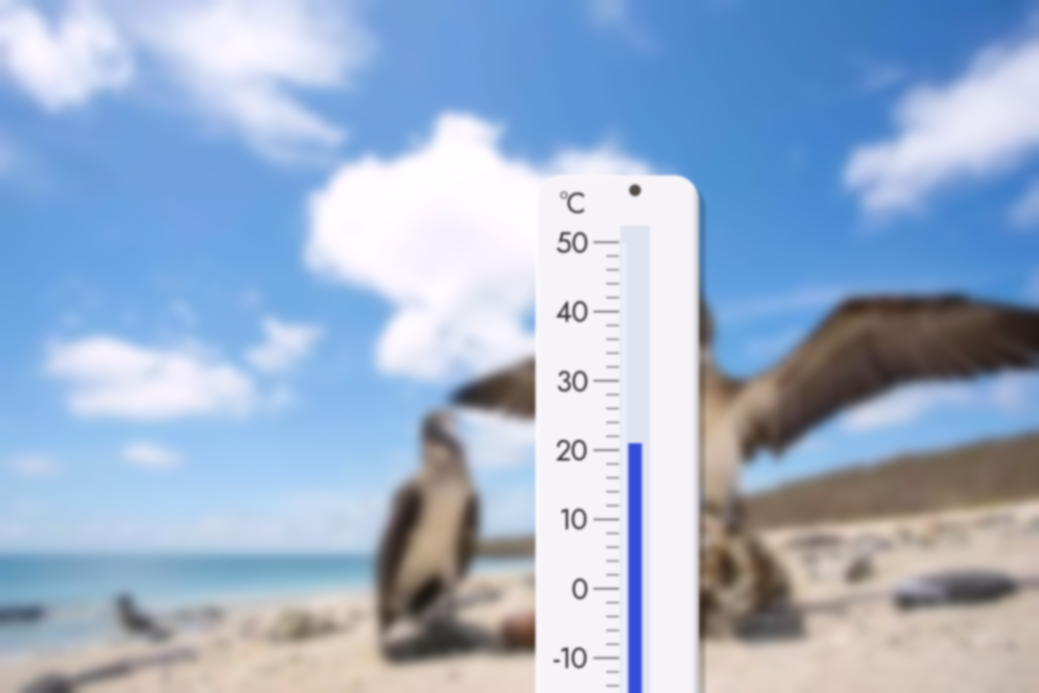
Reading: **21** °C
